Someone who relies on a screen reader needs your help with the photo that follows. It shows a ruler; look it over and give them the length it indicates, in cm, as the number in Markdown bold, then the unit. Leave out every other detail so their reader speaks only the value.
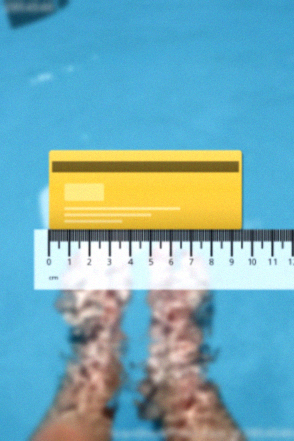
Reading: **9.5** cm
